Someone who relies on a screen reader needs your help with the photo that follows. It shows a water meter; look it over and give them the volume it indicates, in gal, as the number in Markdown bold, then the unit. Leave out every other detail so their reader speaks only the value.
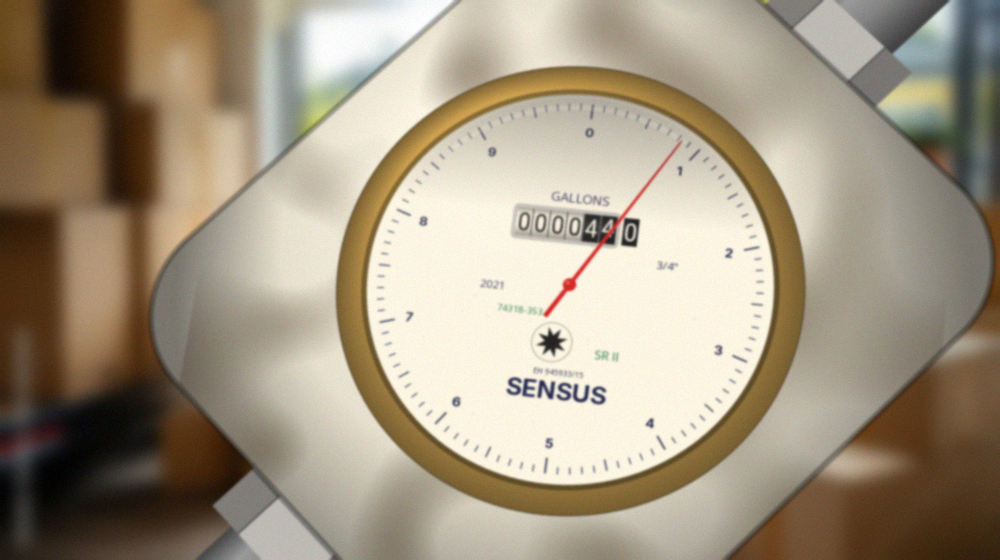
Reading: **440.8** gal
